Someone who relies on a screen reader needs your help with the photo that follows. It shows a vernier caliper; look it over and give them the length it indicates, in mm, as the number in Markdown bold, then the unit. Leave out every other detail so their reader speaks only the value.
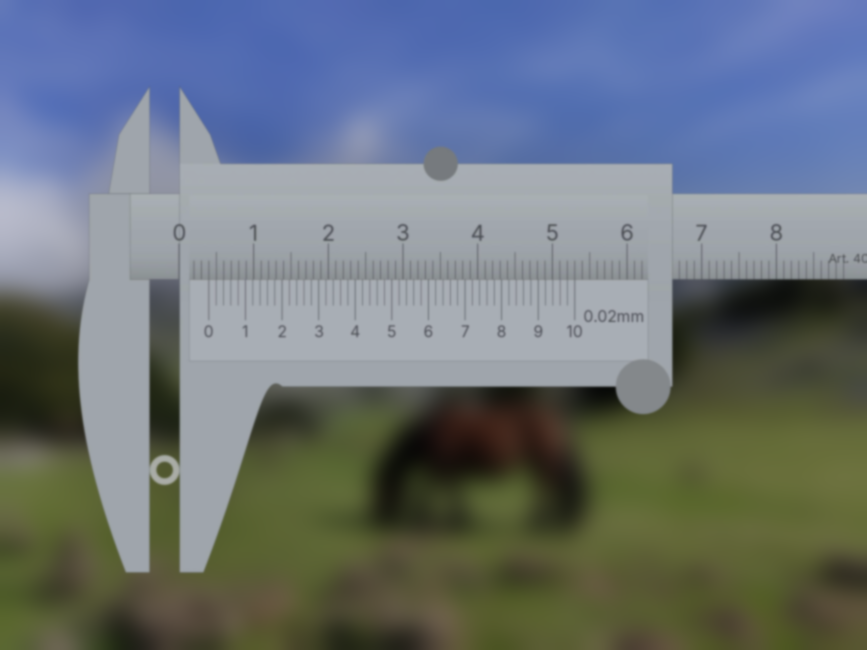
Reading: **4.0** mm
